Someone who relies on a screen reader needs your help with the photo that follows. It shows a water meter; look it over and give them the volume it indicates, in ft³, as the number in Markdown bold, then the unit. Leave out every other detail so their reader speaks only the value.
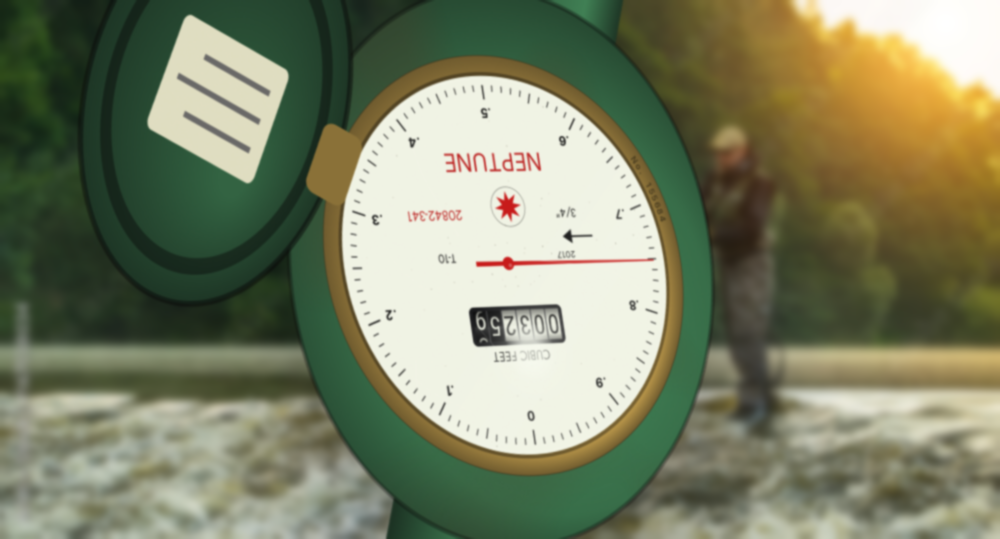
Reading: **3258.75** ft³
